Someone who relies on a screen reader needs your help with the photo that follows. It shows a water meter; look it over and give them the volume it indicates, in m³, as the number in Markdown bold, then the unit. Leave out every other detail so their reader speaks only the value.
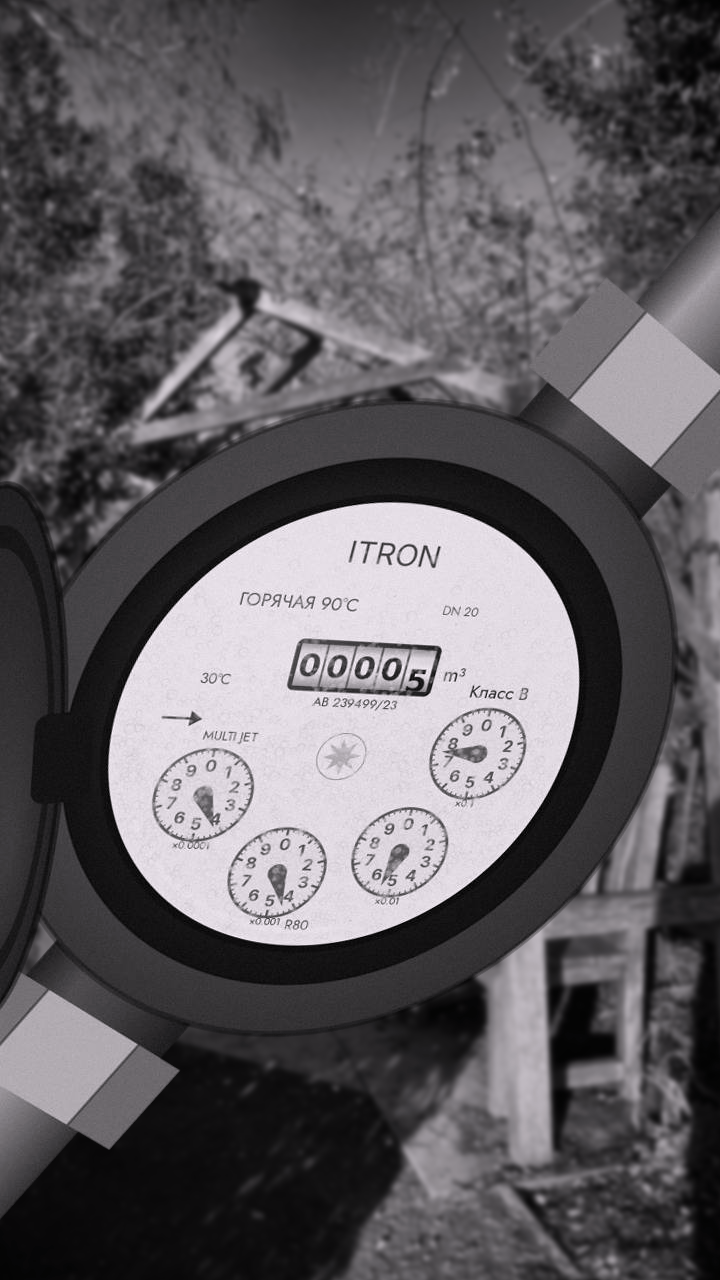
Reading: **4.7544** m³
